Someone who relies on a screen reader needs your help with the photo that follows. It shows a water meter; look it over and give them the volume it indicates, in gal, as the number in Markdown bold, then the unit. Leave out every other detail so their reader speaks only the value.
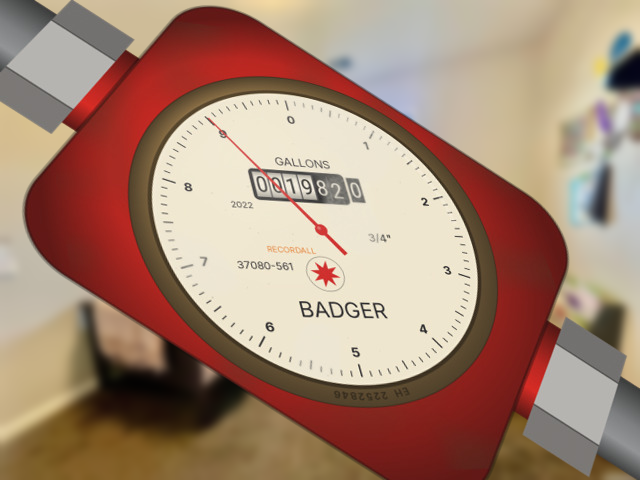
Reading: **19819.0** gal
